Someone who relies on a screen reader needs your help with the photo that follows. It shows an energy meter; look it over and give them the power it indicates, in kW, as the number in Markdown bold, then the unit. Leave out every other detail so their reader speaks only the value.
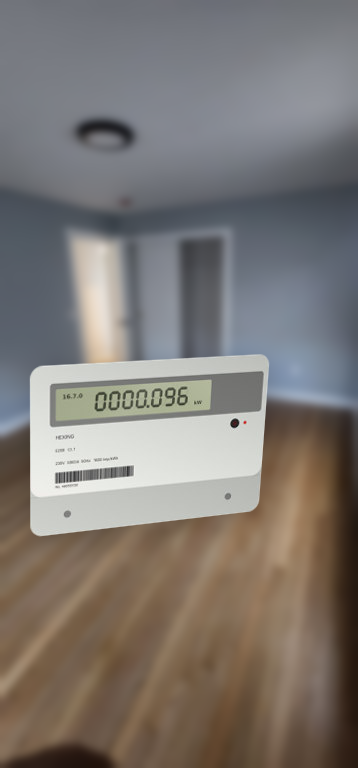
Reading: **0.096** kW
